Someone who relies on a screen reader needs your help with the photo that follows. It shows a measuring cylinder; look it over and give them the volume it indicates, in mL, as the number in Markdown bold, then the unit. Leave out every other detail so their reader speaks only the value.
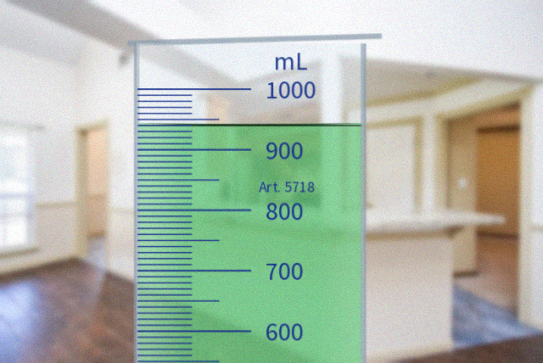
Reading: **940** mL
